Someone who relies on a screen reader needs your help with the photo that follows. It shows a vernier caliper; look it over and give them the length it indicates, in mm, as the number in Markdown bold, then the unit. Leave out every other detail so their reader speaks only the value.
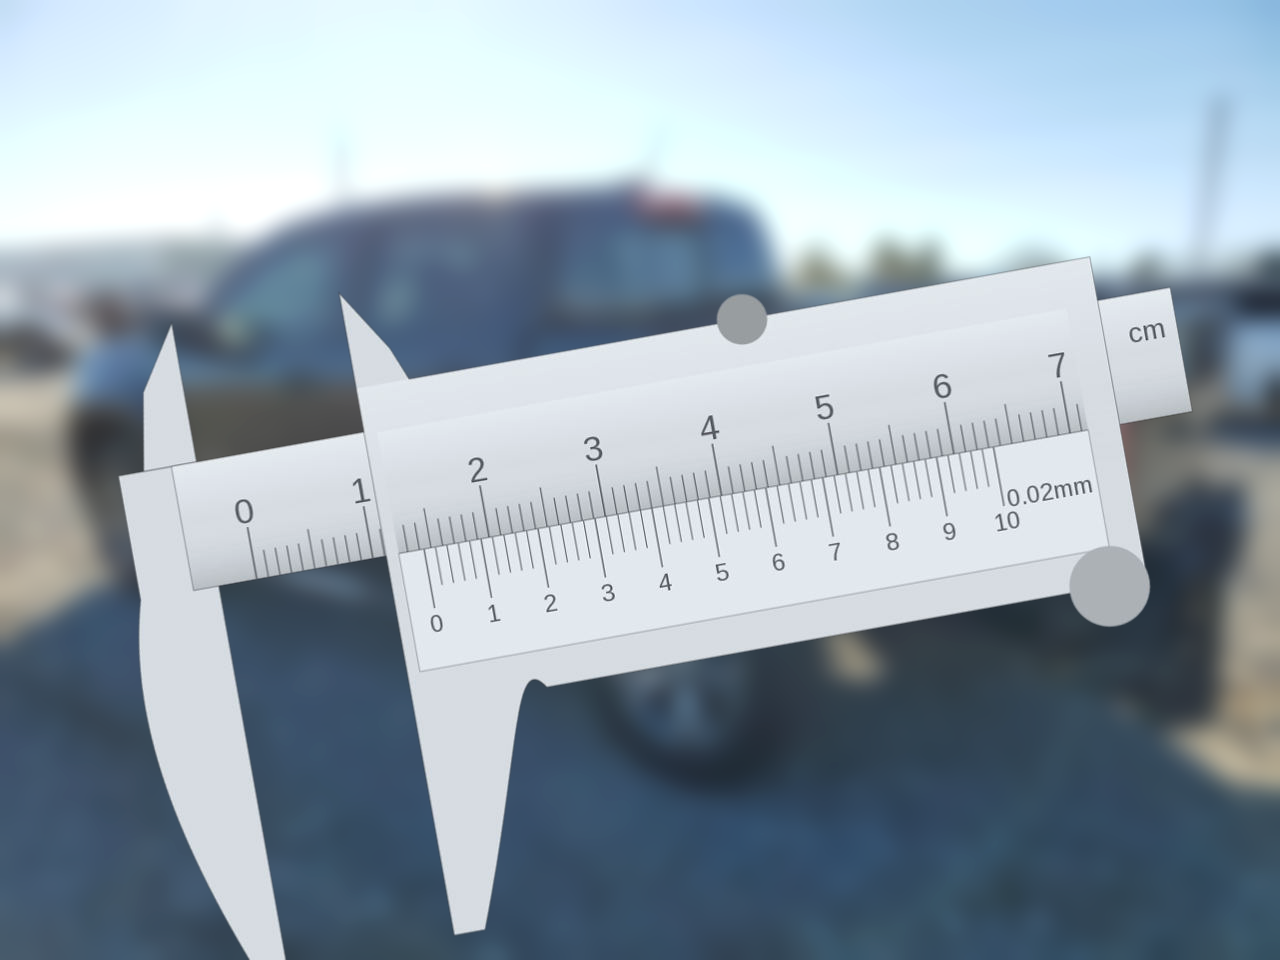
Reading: **14.4** mm
